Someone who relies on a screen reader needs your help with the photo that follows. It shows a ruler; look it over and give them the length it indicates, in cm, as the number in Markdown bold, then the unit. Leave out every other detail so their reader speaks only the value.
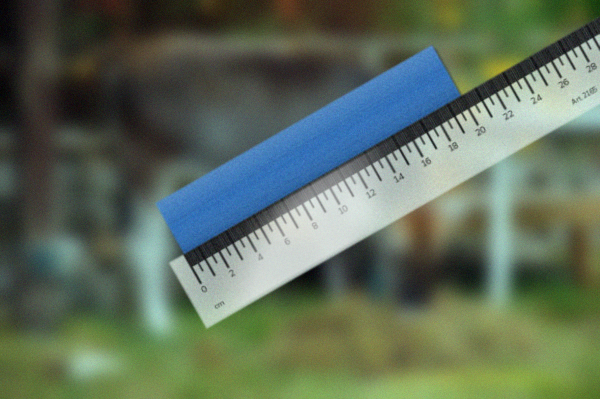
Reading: **20** cm
